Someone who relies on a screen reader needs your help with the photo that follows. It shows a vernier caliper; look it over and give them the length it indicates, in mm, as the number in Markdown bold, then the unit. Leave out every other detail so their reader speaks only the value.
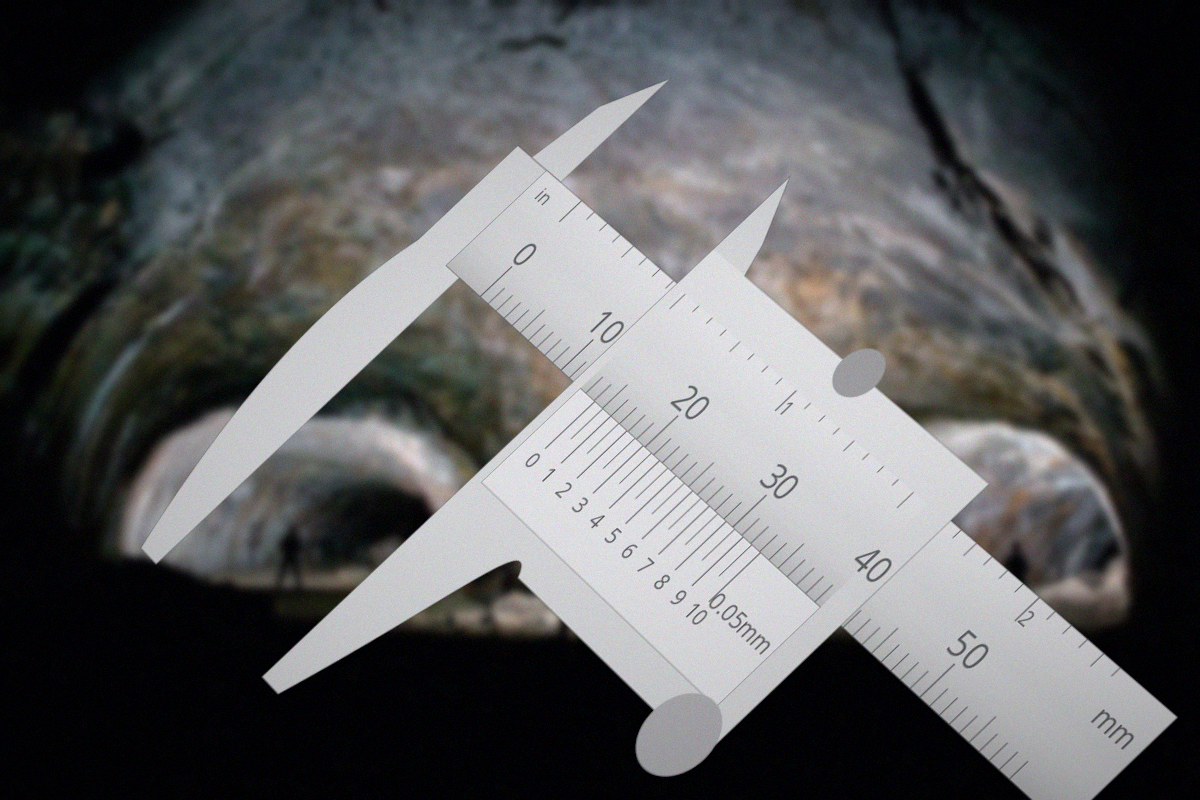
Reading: **14.1** mm
